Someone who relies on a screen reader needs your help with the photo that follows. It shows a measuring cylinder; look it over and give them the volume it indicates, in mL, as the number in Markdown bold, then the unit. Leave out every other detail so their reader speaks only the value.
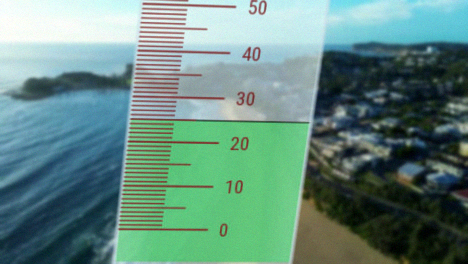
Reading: **25** mL
